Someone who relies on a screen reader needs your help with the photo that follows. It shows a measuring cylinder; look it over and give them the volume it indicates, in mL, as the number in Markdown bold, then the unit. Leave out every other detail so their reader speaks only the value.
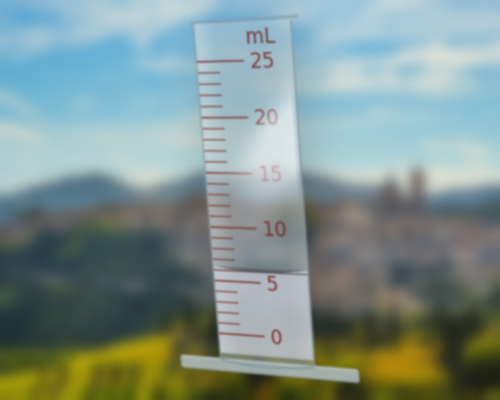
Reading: **6** mL
